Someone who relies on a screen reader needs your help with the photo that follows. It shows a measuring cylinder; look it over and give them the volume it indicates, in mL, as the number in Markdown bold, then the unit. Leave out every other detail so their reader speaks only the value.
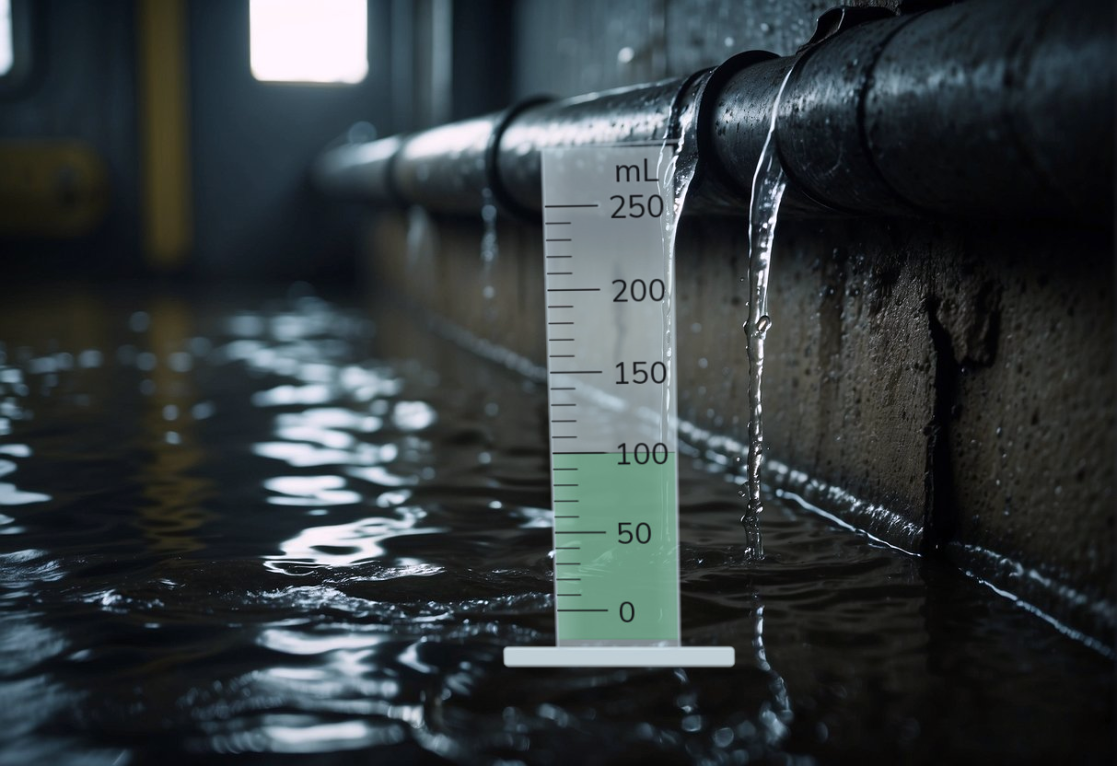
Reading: **100** mL
